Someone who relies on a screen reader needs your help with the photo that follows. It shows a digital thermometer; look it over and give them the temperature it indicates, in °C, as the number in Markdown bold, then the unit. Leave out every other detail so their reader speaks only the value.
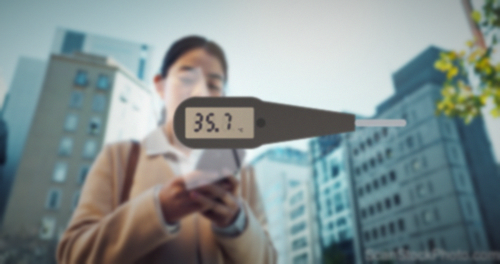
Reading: **35.7** °C
